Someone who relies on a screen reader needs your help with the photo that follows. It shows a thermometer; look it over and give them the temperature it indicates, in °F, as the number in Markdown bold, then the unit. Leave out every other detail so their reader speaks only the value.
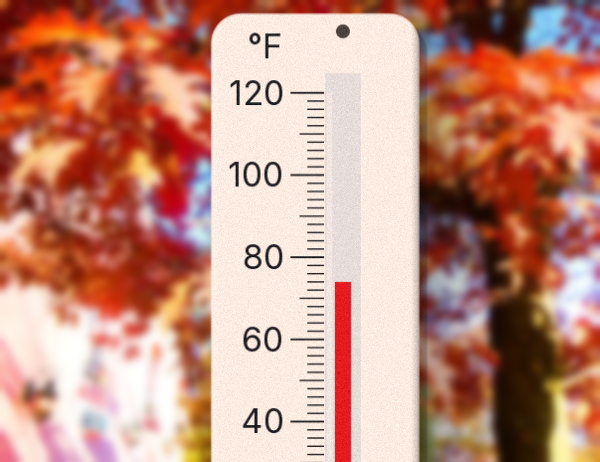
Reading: **74** °F
